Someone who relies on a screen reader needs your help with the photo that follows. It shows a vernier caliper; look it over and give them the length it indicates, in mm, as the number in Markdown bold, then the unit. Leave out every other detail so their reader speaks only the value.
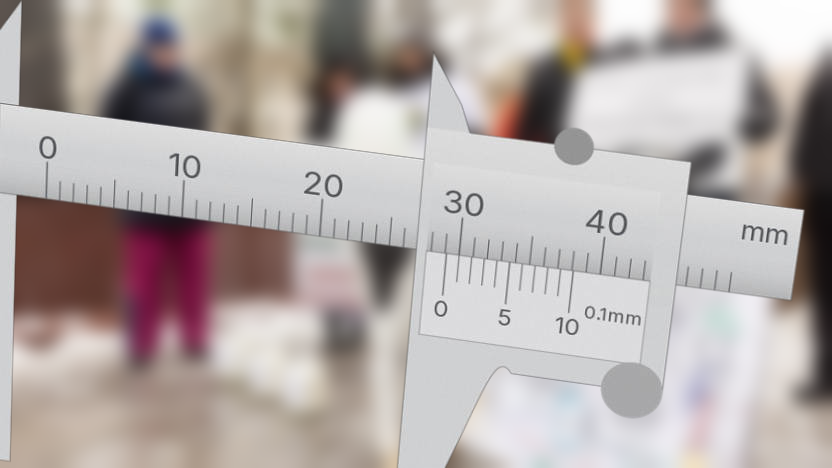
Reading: **29.1** mm
